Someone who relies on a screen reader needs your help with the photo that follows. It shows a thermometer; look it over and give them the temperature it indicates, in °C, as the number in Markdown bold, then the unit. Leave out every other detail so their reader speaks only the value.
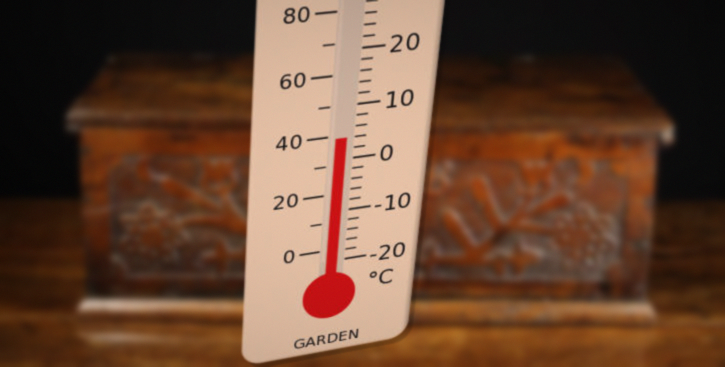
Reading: **4** °C
